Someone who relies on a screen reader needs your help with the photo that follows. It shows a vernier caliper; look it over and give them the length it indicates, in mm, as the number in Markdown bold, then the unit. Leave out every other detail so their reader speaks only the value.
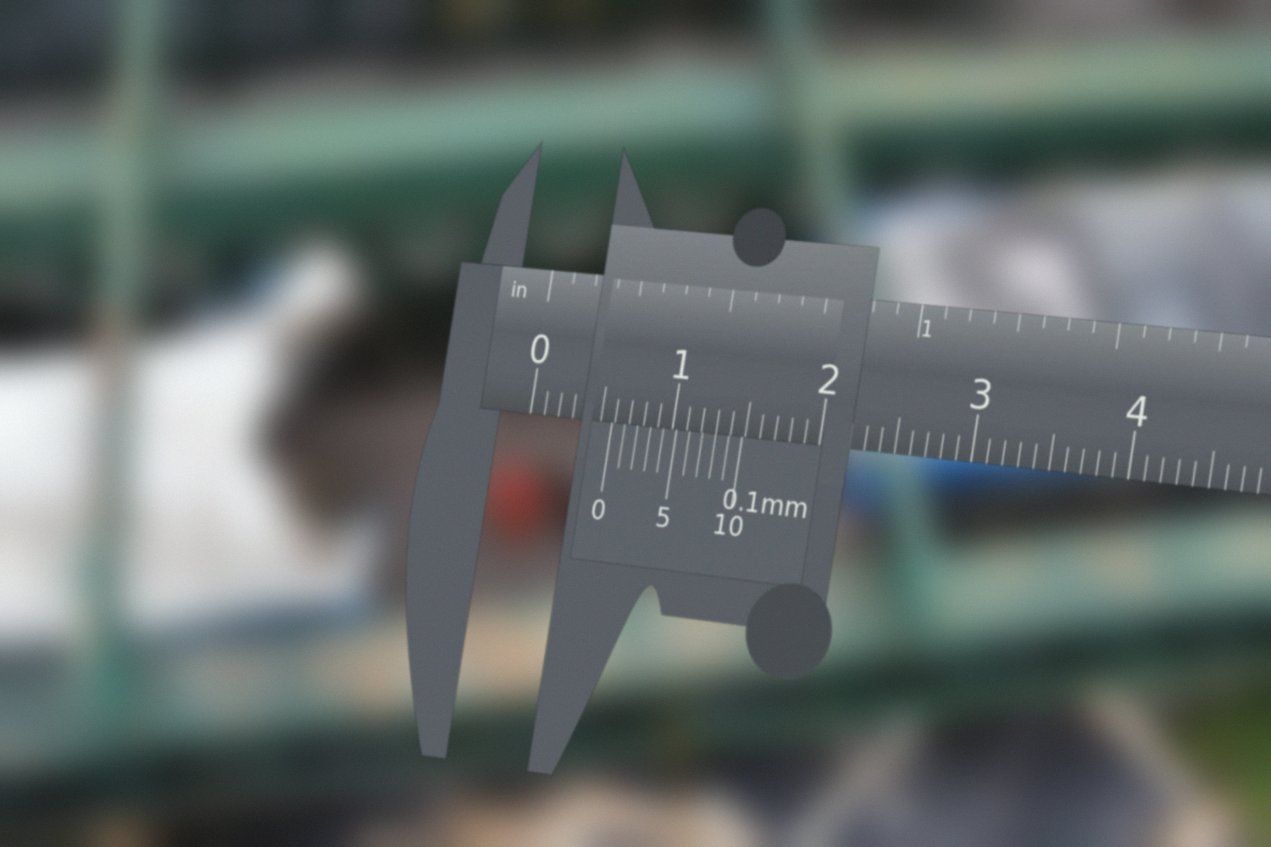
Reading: **5.8** mm
